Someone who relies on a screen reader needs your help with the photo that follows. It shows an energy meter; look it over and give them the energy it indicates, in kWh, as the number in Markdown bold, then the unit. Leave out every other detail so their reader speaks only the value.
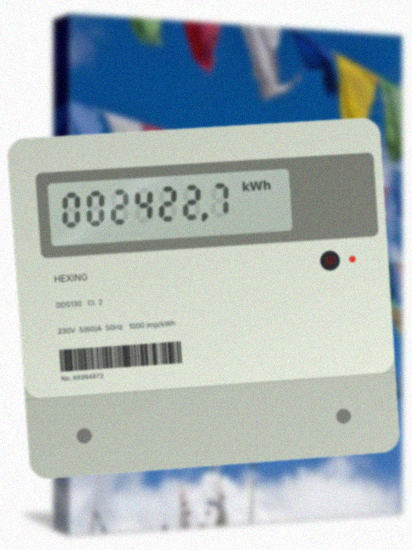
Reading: **2422.7** kWh
